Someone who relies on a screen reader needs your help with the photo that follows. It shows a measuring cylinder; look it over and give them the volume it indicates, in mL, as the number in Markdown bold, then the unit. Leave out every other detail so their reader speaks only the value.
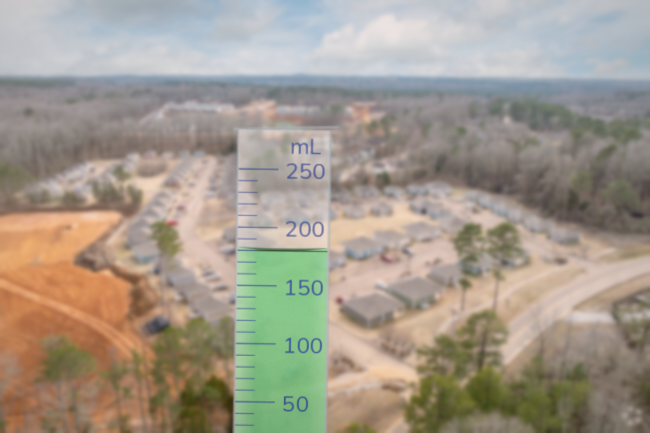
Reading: **180** mL
